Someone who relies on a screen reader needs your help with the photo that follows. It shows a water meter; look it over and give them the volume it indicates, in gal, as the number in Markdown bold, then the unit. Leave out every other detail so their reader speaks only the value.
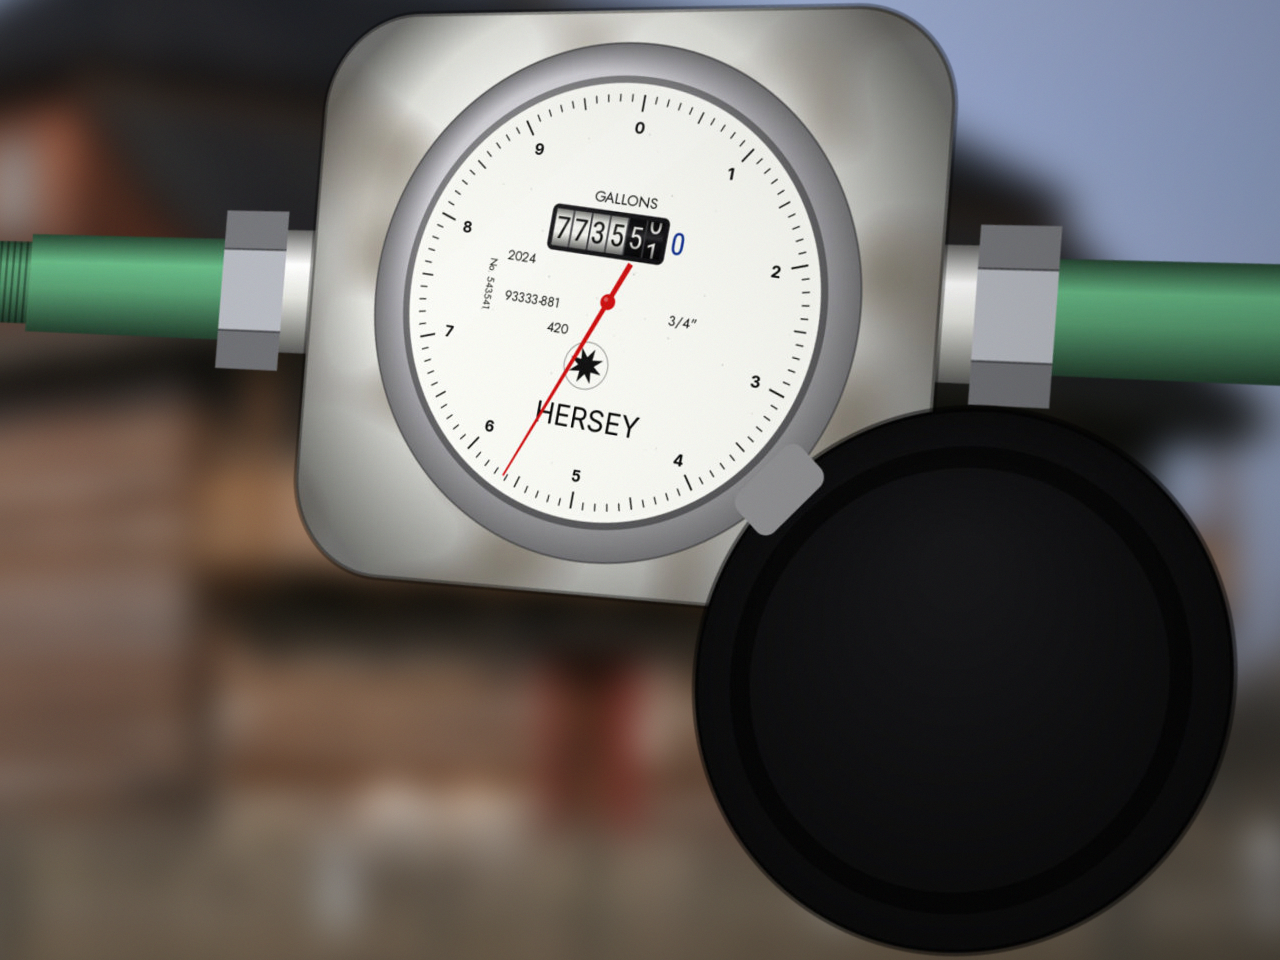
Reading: **7735505.6** gal
